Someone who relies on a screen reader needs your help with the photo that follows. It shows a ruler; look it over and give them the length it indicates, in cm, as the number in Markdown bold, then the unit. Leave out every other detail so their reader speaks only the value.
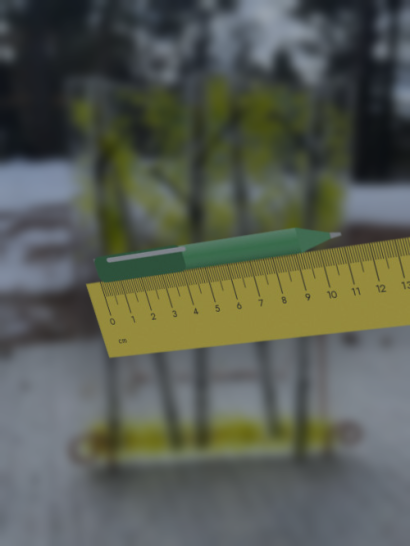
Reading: **11** cm
